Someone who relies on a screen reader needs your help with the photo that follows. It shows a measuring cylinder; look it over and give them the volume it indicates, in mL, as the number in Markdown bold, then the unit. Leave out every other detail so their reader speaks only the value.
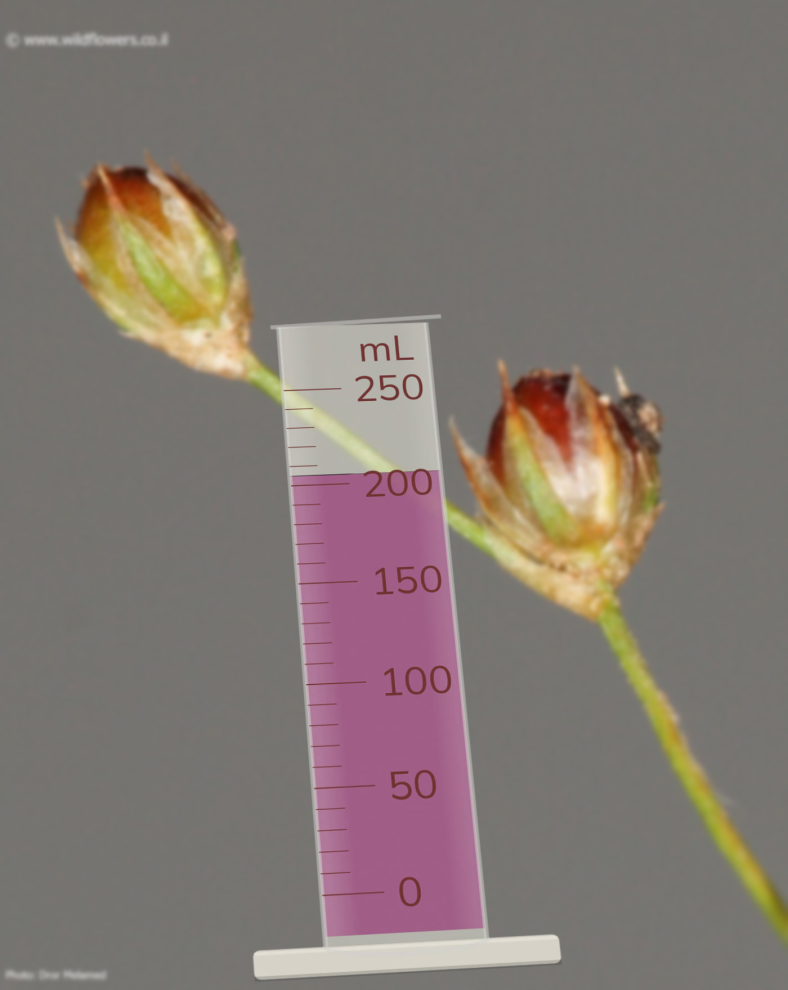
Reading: **205** mL
